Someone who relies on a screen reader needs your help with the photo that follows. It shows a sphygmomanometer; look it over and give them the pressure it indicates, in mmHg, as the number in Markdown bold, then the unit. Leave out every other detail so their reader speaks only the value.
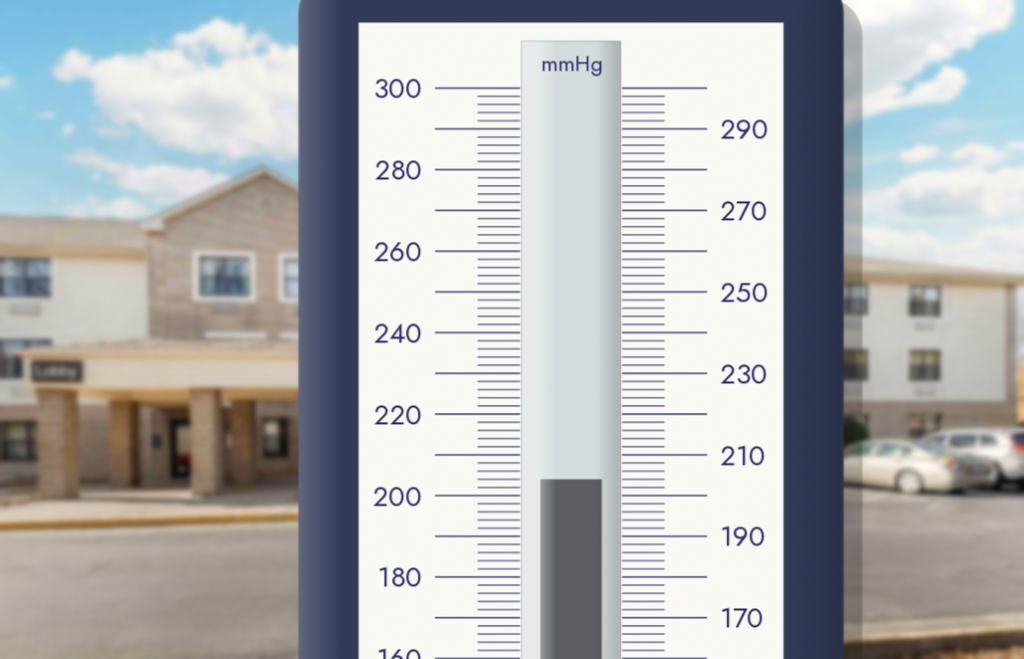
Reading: **204** mmHg
